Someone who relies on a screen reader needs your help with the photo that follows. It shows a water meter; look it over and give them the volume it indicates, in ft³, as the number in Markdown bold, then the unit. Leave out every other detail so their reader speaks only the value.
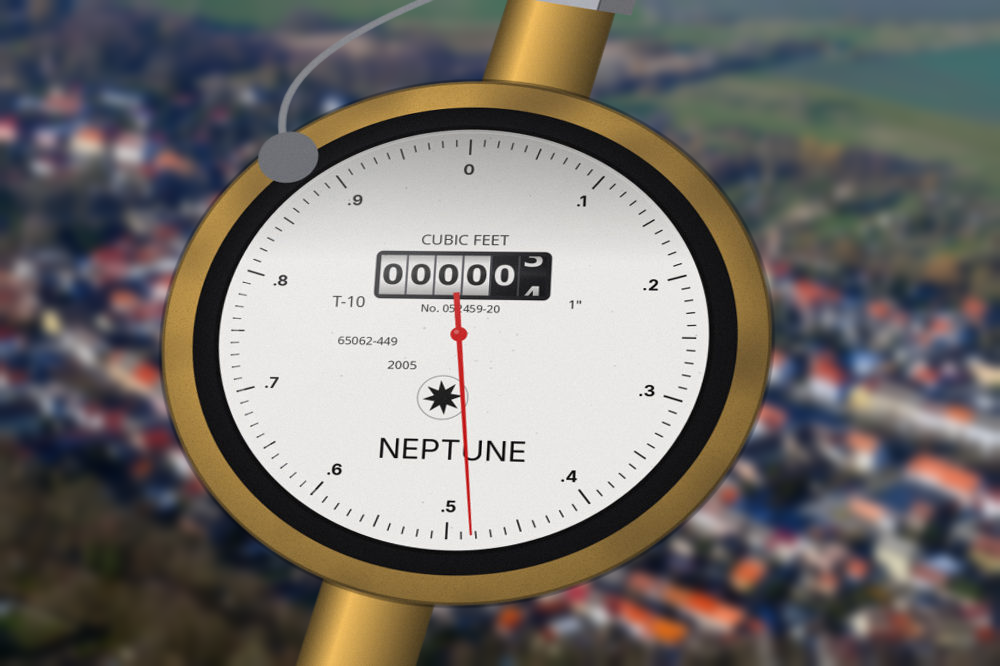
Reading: **3.48** ft³
